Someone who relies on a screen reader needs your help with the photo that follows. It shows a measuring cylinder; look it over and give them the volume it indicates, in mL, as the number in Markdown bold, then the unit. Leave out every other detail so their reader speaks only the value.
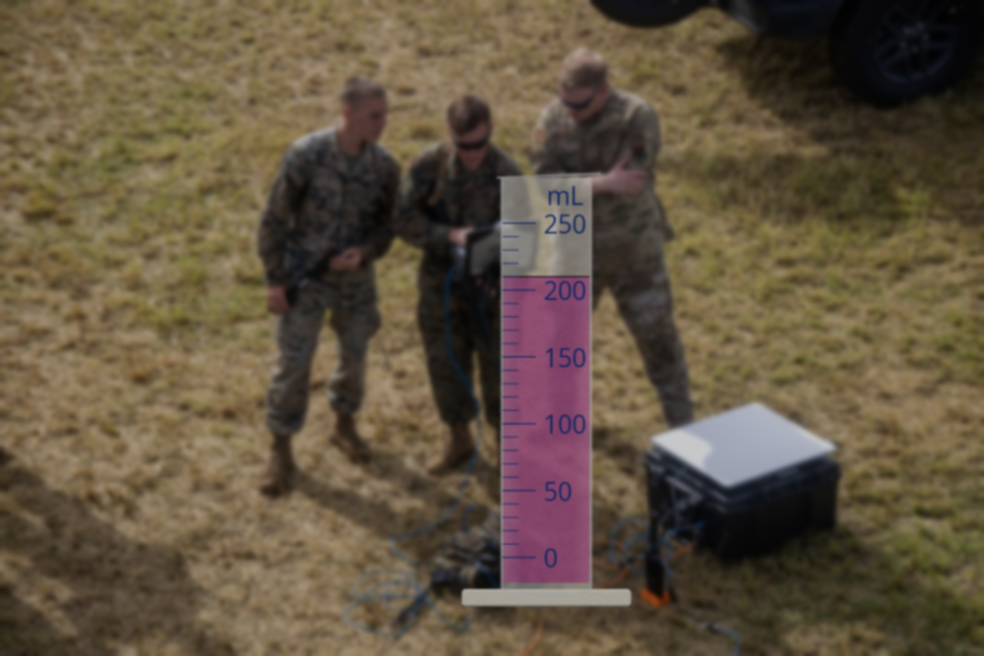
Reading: **210** mL
